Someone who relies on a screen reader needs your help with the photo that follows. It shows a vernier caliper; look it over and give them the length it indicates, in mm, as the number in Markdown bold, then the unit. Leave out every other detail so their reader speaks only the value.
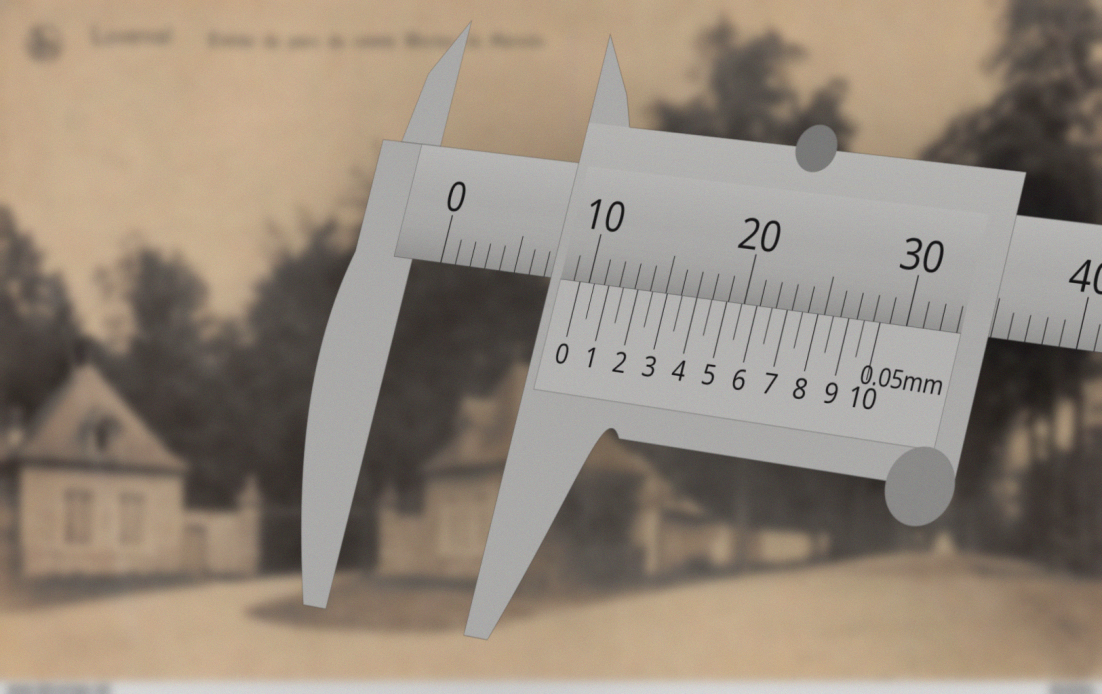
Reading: **9.4** mm
